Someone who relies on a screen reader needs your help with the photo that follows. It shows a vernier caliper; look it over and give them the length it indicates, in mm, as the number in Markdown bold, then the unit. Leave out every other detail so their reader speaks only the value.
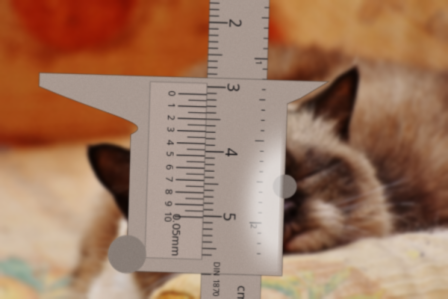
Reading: **31.2** mm
